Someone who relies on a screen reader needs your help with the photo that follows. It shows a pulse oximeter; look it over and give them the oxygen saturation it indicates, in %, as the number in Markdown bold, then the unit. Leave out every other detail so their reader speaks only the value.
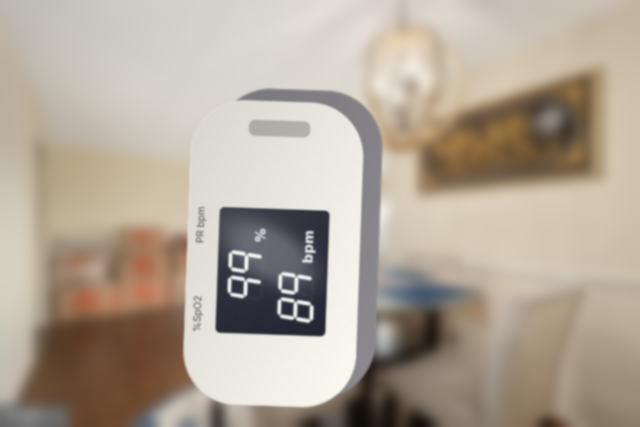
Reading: **99** %
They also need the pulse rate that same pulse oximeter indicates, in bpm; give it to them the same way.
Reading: **89** bpm
